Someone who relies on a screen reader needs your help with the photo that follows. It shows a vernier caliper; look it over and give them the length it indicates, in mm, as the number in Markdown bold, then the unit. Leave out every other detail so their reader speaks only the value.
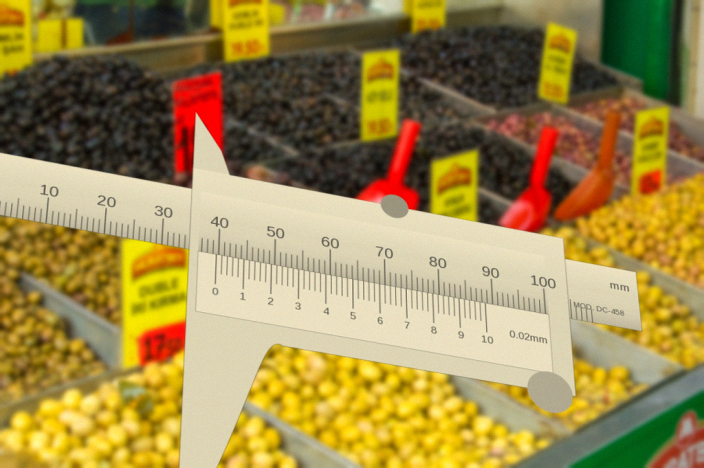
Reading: **39.6** mm
